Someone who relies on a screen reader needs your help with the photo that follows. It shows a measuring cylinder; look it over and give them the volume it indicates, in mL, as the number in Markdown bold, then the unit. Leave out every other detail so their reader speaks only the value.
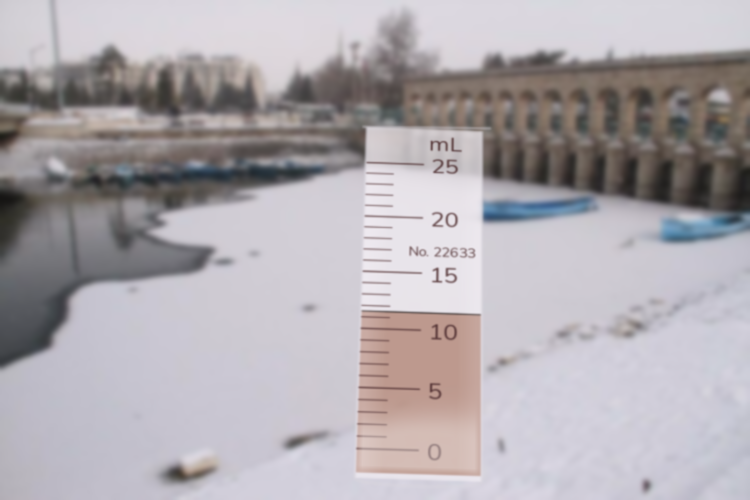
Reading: **11.5** mL
